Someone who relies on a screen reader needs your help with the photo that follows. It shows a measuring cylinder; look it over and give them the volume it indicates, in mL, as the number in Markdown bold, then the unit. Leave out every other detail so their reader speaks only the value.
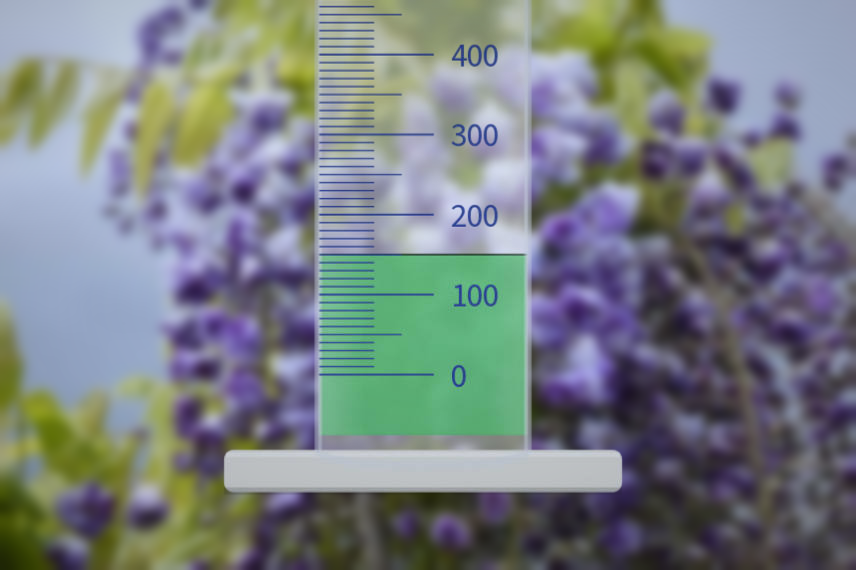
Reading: **150** mL
